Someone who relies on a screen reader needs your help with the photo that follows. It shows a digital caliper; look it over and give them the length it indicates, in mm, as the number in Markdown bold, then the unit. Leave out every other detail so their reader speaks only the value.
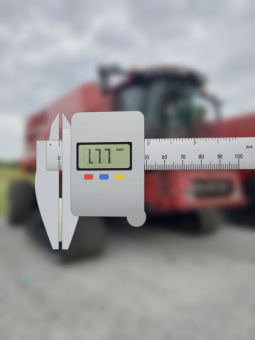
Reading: **1.77** mm
